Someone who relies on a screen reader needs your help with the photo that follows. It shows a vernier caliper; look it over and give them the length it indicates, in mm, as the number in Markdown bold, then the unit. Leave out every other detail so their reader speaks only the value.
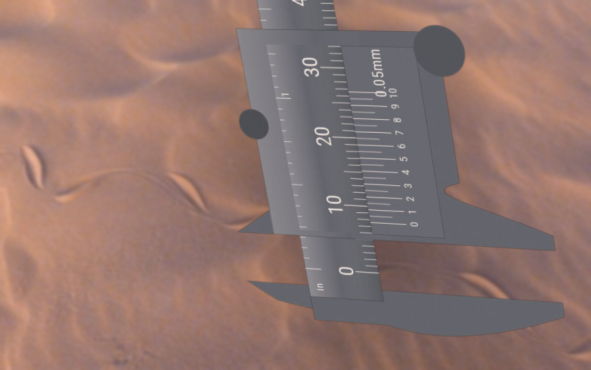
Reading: **7.6** mm
